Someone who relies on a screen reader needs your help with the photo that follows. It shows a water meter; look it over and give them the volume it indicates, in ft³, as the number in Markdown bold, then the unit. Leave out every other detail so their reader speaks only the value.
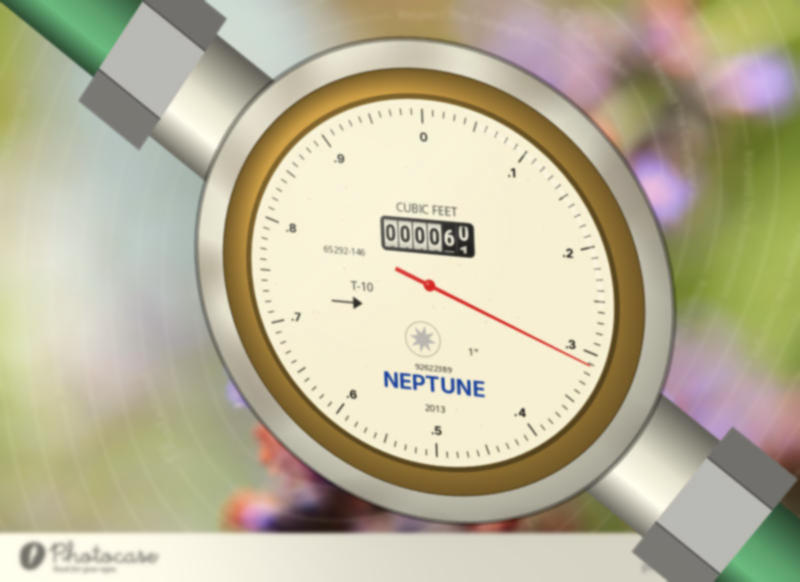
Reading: **60.31** ft³
